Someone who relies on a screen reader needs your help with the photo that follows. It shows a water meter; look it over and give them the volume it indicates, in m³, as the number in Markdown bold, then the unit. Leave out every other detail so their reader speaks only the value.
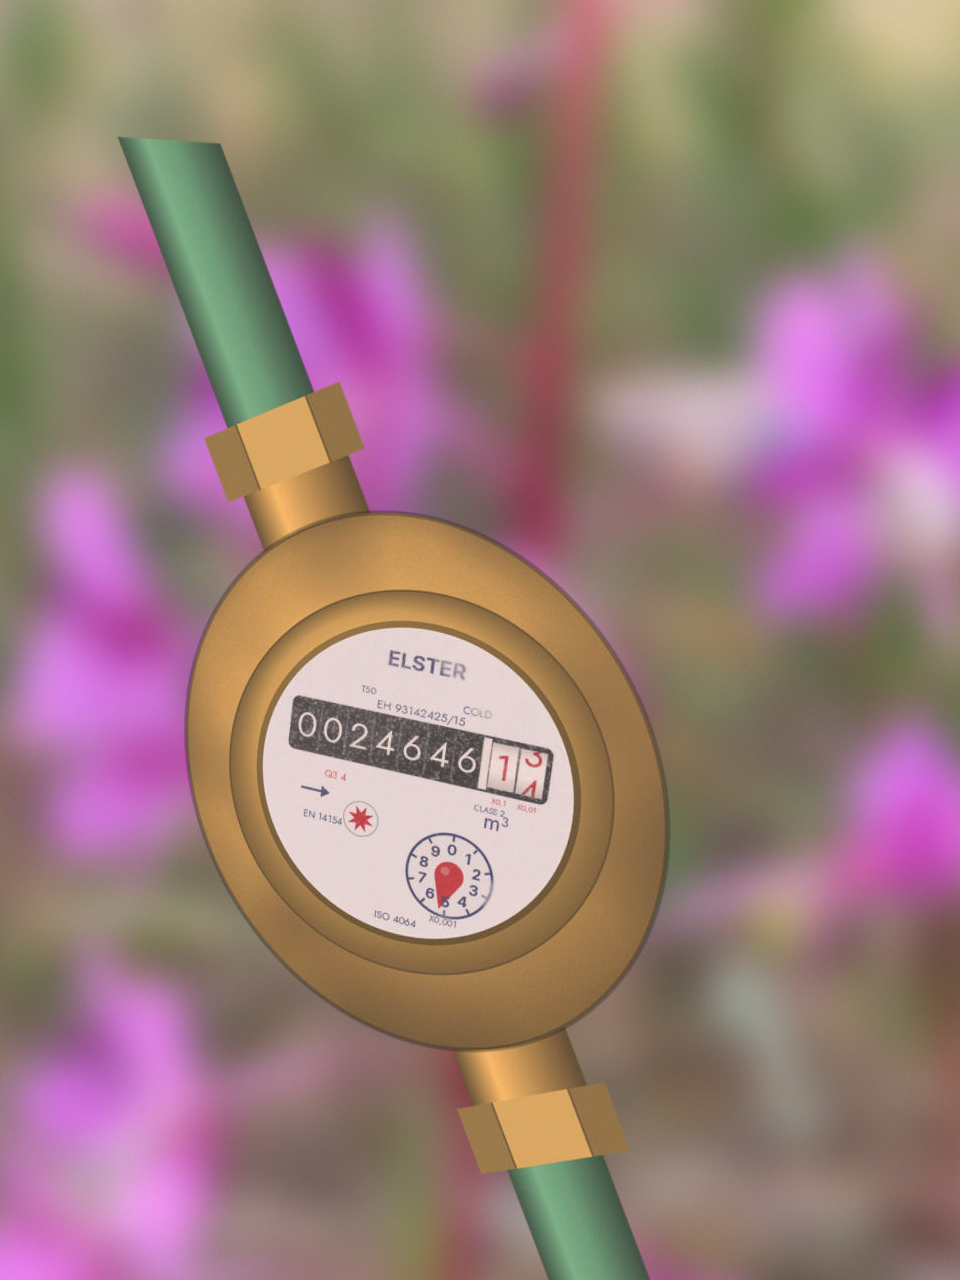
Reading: **24646.135** m³
